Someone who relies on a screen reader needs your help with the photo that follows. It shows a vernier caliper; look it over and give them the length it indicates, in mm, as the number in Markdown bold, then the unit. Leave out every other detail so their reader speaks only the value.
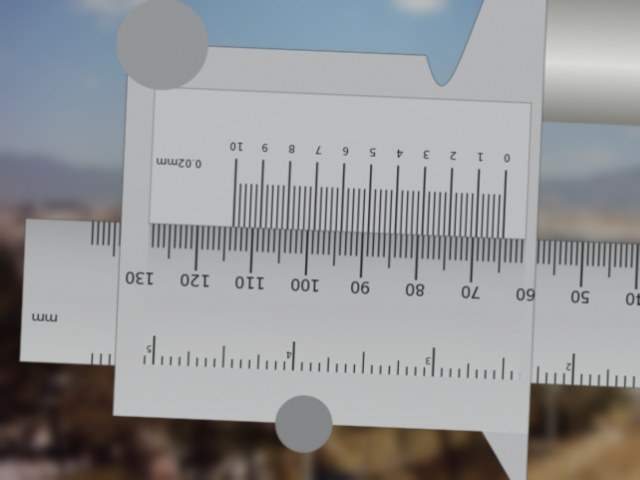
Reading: **64.5** mm
